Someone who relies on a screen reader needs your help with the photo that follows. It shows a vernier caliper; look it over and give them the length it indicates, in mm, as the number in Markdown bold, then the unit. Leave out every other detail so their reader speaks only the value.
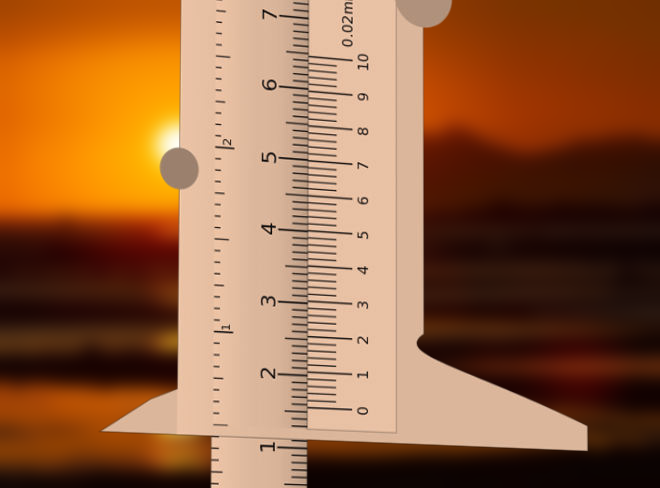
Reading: **15.6** mm
